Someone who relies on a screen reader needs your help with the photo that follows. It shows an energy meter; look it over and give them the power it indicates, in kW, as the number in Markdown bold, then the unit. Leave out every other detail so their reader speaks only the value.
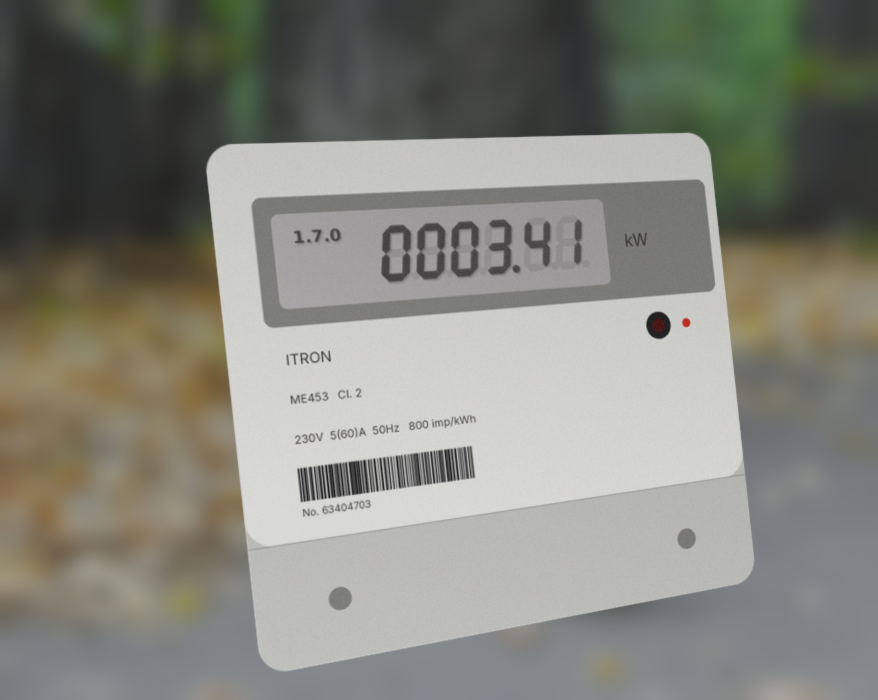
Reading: **3.41** kW
